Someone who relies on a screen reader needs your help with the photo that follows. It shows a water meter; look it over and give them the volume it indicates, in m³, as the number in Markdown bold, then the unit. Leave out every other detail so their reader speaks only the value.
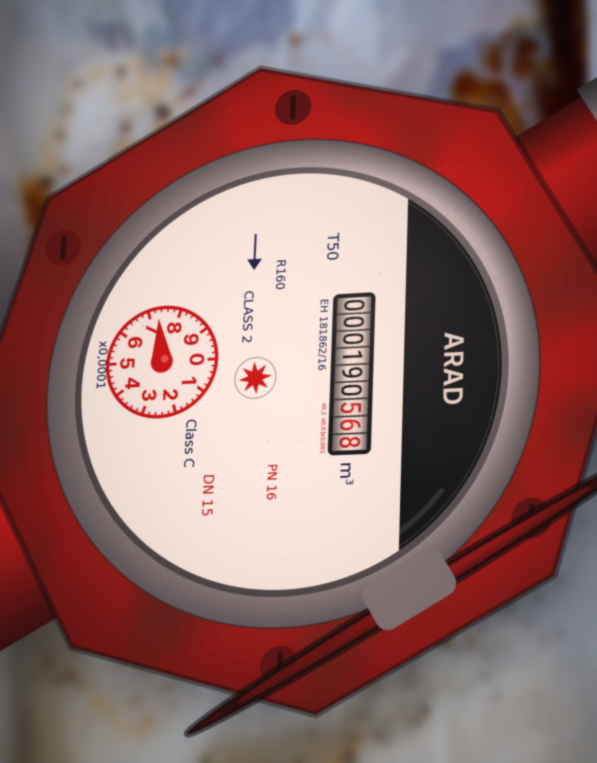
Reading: **190.5687** m³
